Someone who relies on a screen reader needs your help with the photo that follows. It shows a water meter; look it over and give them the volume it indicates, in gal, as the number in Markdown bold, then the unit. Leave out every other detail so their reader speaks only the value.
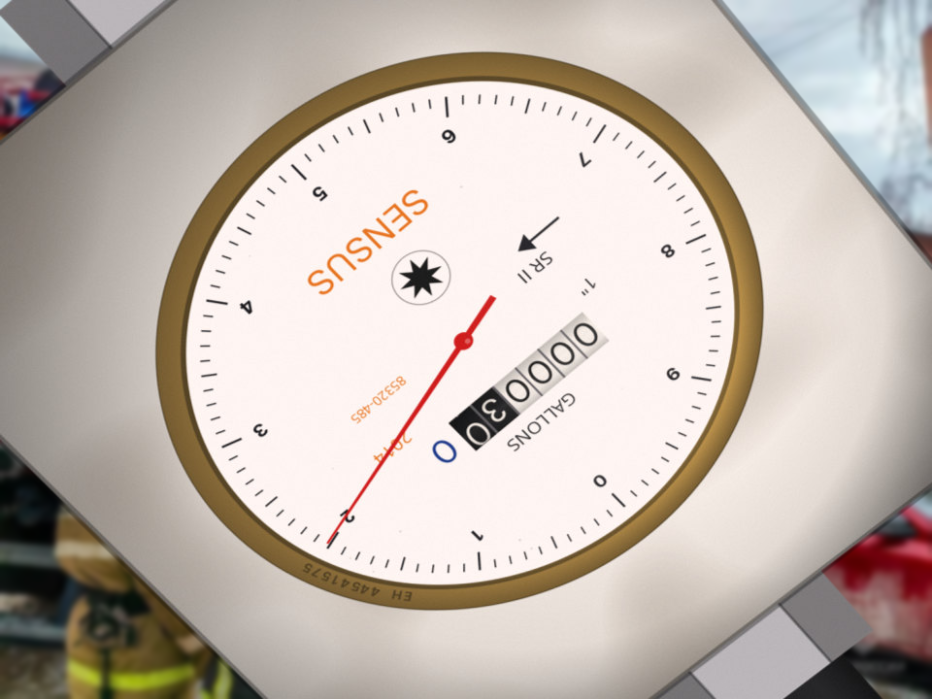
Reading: **302.0** gal
